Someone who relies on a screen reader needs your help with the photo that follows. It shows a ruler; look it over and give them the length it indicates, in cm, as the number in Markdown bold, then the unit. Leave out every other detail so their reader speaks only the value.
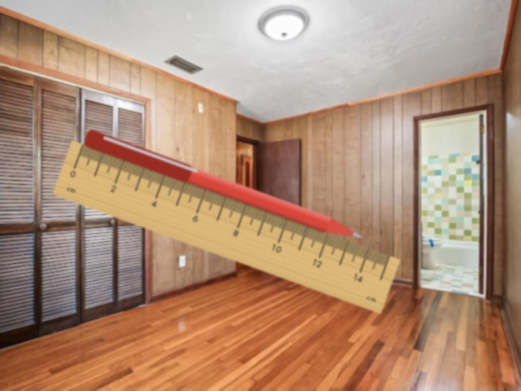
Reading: **13.5** cm
